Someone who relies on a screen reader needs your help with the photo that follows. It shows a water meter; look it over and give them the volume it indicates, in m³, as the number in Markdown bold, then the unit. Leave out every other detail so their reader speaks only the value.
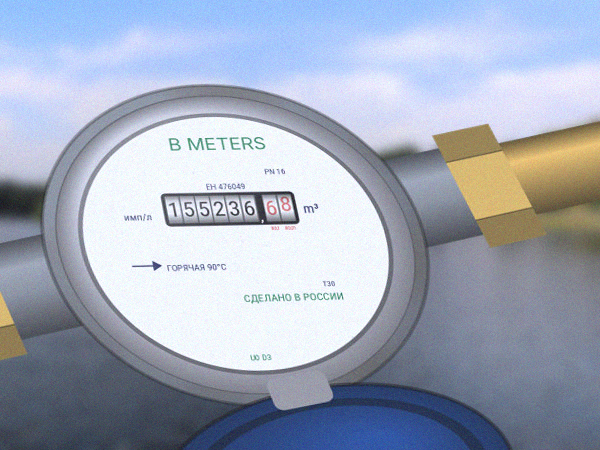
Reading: **155236.68** m³
